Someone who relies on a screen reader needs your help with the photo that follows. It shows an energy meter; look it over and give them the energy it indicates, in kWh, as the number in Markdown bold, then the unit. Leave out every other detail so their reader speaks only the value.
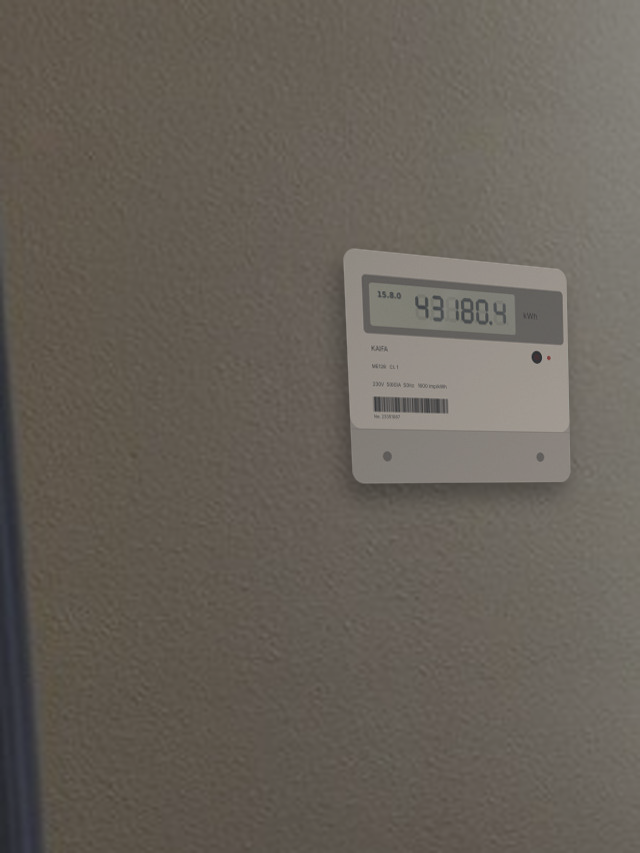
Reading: **43180.4** kWh
